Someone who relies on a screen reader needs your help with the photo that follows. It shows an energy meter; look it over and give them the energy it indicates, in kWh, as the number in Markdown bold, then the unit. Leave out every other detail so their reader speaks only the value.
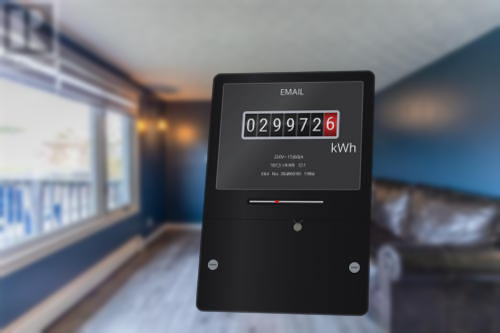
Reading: **29972.6** kWh
